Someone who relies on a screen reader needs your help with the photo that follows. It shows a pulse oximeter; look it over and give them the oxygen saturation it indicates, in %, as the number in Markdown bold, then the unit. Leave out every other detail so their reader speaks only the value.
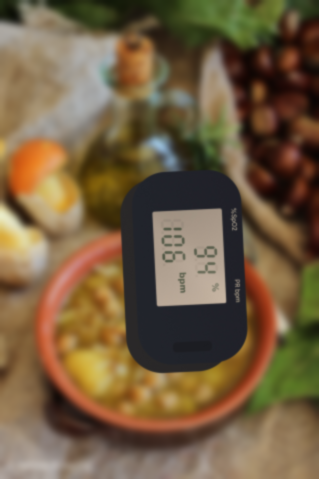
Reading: **94** %
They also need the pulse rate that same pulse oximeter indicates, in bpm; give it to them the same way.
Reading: **106** bpm
